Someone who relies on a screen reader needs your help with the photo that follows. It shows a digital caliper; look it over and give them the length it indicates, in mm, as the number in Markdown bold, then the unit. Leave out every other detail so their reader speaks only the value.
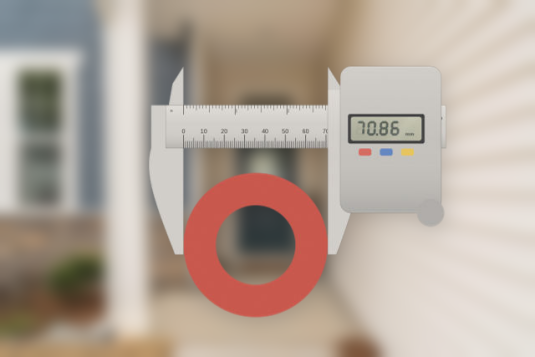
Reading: **70.86** mm
